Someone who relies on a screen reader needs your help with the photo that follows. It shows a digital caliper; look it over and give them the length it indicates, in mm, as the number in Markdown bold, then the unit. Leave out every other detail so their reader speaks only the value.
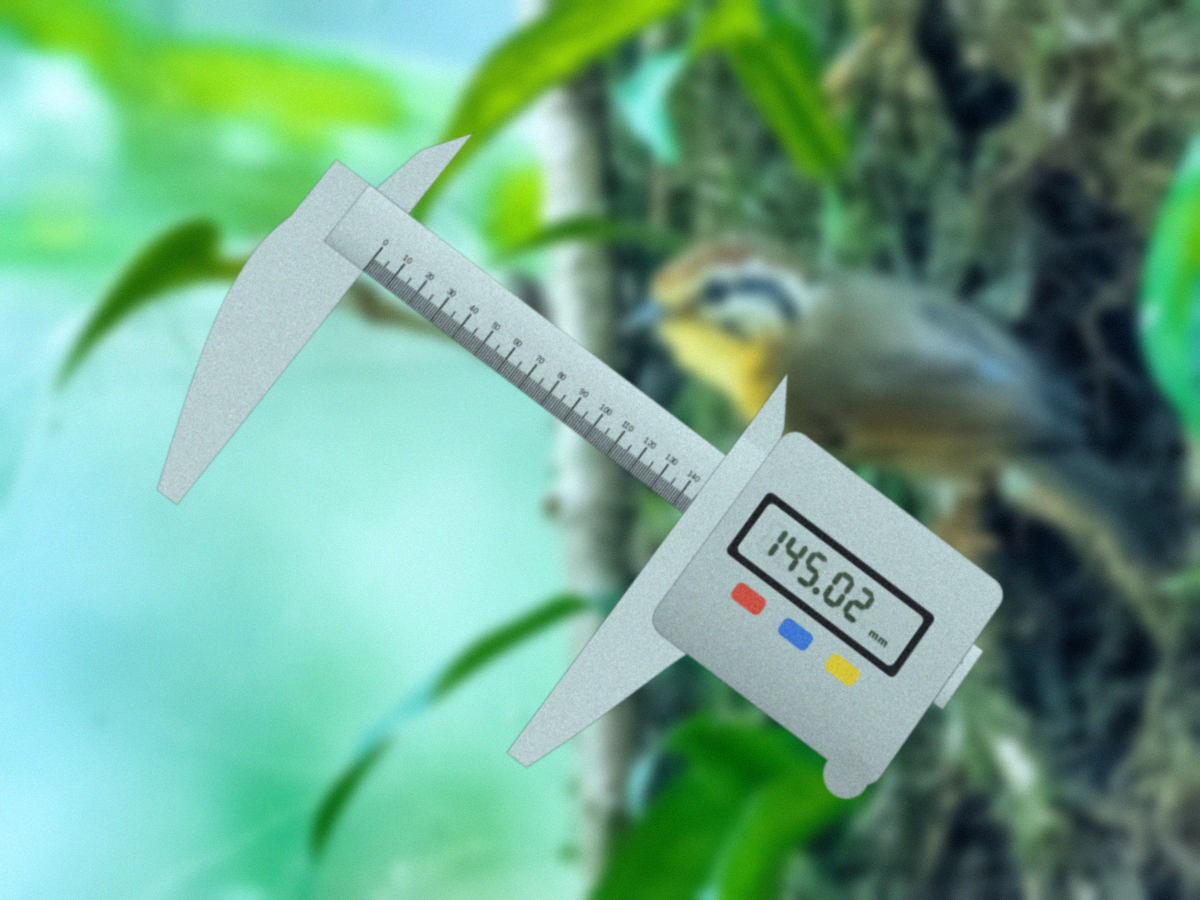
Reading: **145.02** mm
